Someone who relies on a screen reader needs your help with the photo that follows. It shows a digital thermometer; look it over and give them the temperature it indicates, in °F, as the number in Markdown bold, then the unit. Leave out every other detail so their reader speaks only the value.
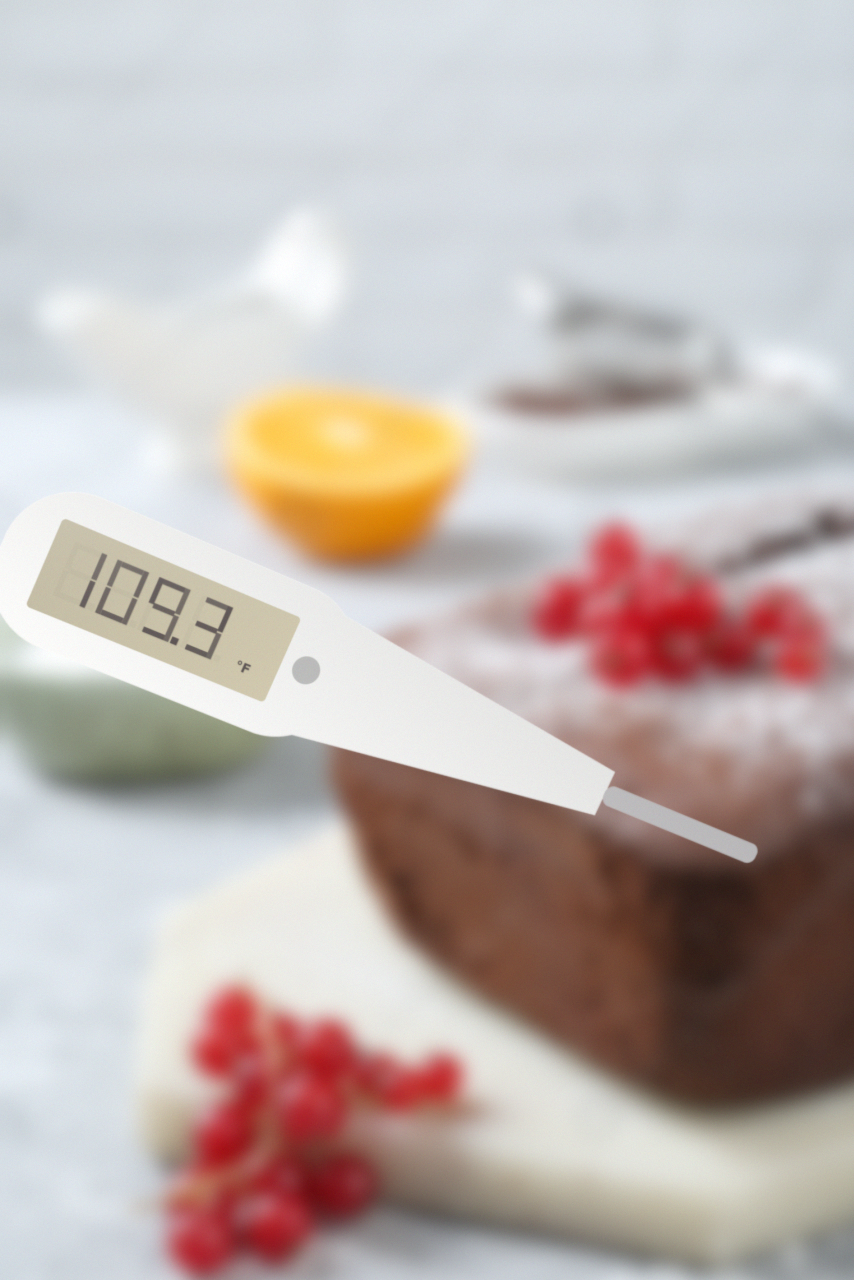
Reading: **109.3** °F
